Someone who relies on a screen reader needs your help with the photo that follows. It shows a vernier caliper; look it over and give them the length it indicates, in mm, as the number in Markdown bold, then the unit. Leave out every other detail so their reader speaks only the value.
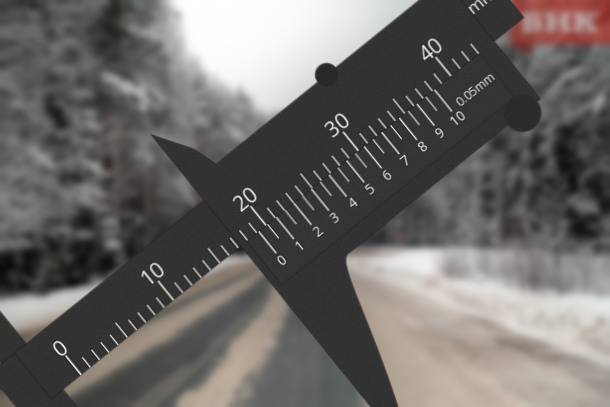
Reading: **19.2** mm
